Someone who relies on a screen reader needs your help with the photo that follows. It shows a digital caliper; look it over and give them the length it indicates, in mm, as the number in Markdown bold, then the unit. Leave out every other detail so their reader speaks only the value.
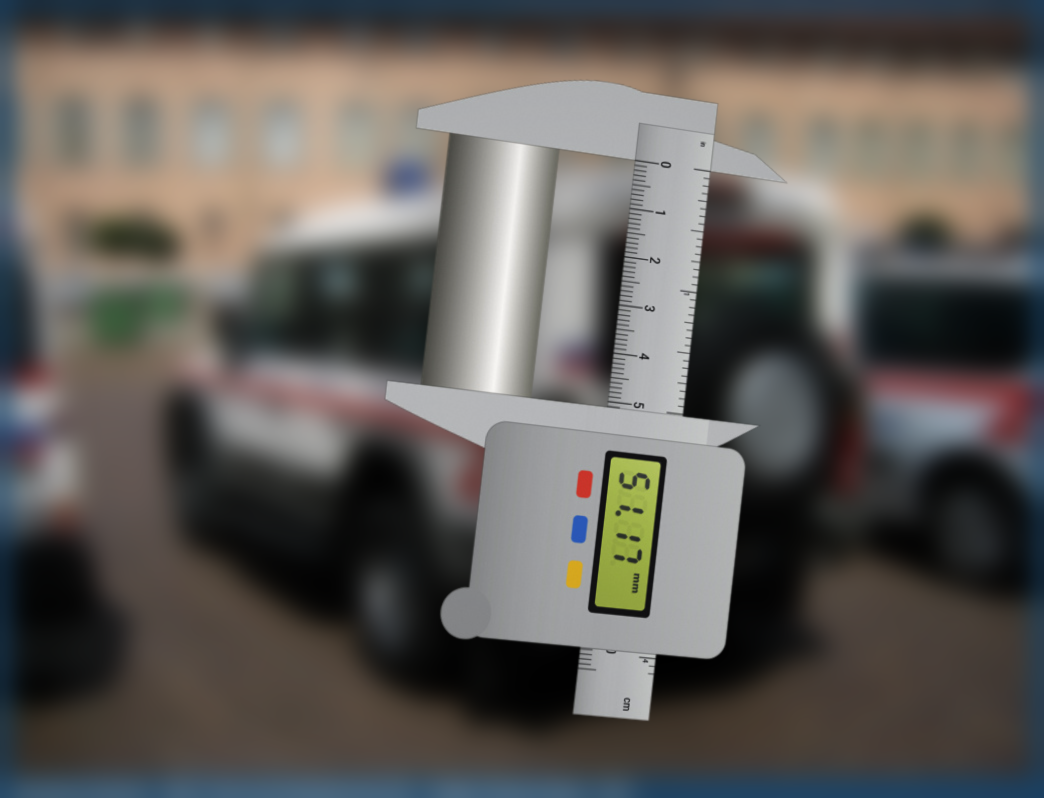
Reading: **51.17** mm
